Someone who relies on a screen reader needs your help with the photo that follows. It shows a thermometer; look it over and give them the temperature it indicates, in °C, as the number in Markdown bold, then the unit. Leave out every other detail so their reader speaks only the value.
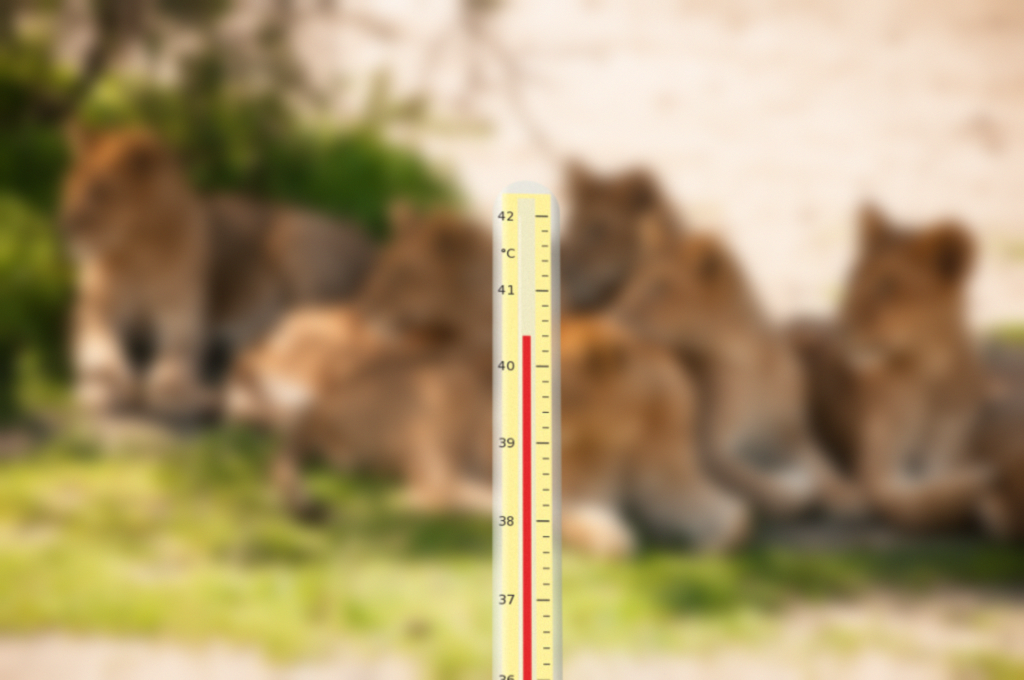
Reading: **40.4** °C
